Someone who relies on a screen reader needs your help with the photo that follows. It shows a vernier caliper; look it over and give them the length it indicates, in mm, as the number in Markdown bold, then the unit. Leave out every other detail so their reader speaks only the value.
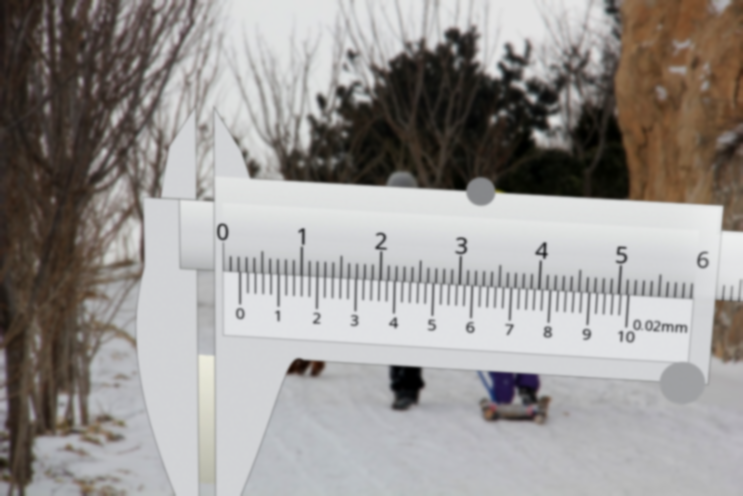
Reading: **2.2** mm
